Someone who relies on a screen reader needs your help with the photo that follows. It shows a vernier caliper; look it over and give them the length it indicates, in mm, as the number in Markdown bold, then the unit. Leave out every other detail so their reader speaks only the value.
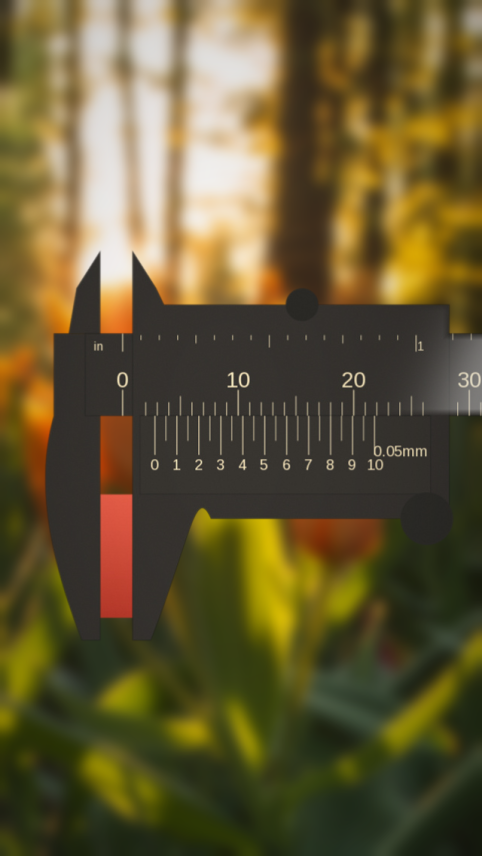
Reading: **2.8** mm
